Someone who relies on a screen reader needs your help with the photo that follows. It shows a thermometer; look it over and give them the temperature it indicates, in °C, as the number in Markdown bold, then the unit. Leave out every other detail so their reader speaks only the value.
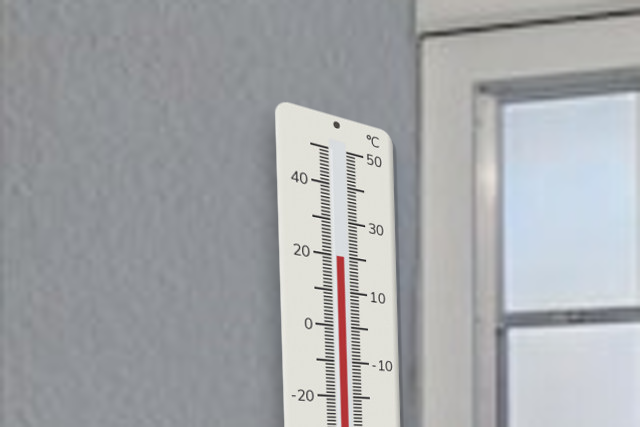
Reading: **20** °C
